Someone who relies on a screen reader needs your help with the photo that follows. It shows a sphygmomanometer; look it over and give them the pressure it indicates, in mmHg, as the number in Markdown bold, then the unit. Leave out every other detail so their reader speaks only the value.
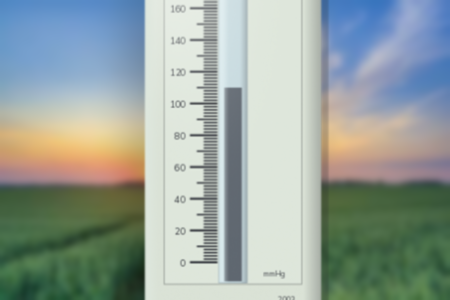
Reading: **110** mmHg
